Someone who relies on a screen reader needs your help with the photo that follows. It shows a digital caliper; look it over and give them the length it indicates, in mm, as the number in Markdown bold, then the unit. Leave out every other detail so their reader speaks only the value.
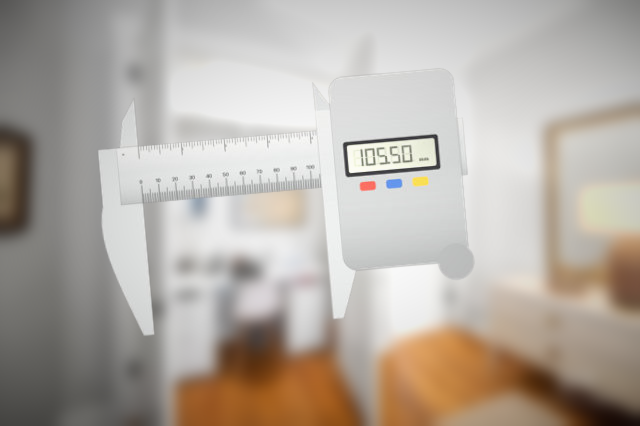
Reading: **105.50** mm
